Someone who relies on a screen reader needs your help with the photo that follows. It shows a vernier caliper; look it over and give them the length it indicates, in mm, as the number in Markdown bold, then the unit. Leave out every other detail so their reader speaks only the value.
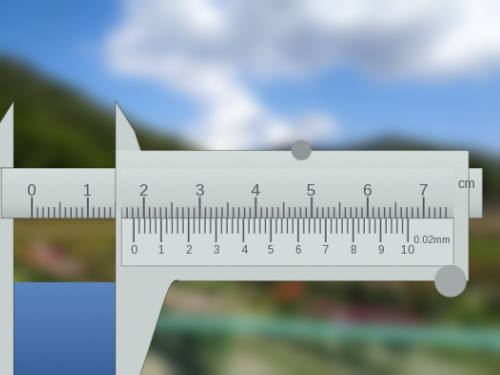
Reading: **18.2** mm
